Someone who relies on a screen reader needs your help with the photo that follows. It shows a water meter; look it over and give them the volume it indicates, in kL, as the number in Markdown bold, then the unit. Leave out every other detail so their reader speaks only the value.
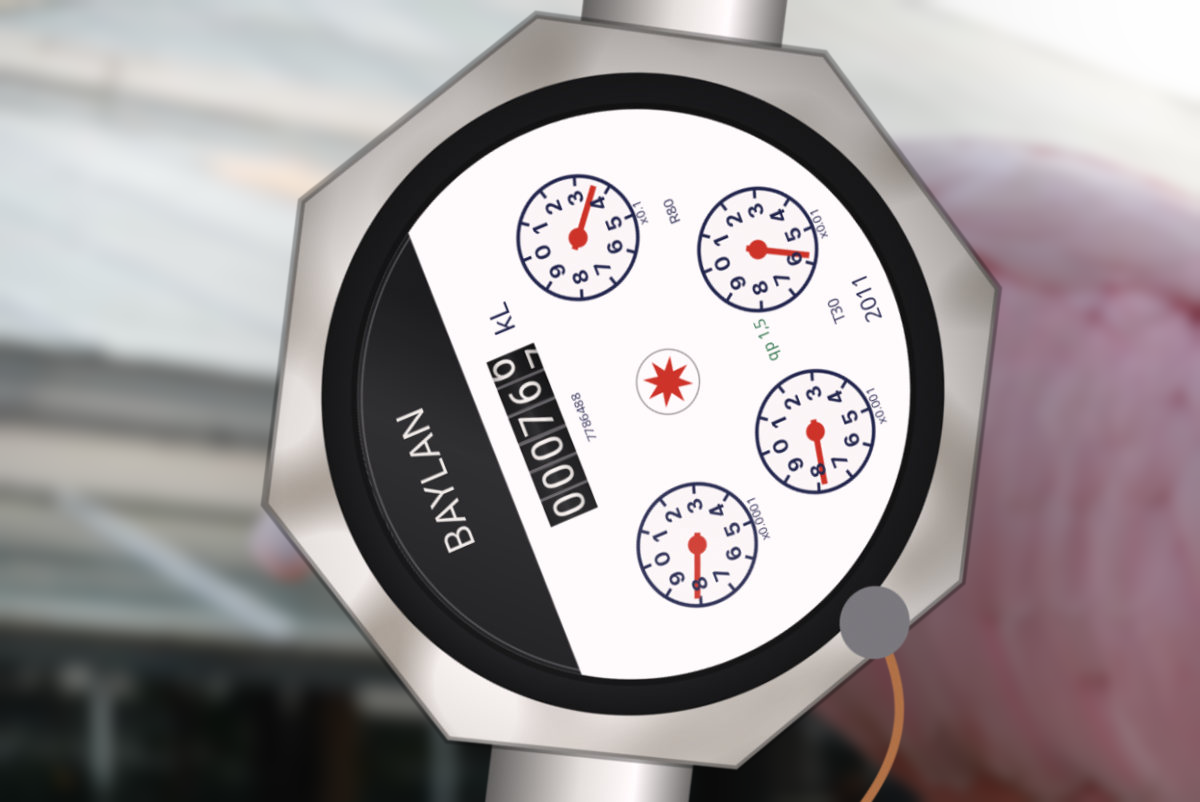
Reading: **766.3578** kL
